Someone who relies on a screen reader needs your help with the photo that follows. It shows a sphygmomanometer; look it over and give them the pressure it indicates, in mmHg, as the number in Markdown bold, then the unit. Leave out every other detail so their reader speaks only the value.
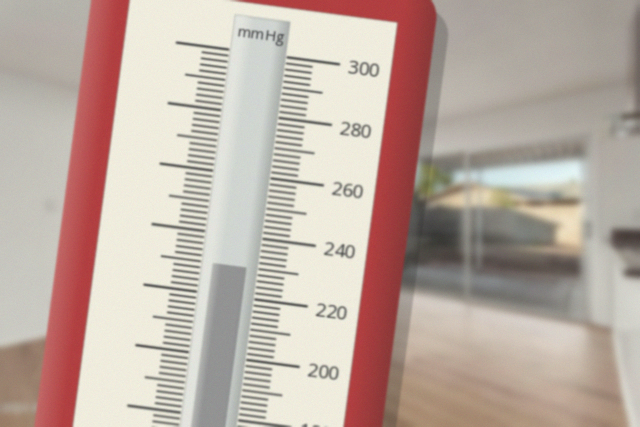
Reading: **230** mmHg
